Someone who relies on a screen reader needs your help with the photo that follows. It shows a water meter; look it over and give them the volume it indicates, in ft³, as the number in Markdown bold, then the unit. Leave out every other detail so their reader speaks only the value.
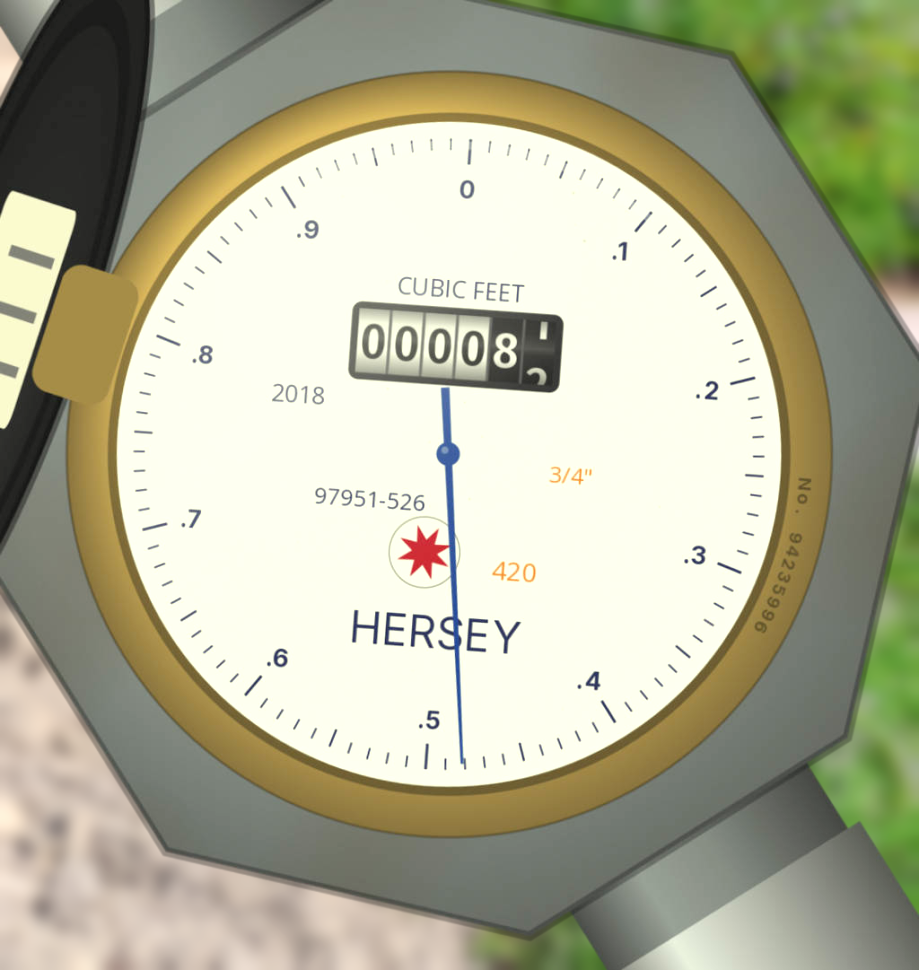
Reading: **81.48** ft³
